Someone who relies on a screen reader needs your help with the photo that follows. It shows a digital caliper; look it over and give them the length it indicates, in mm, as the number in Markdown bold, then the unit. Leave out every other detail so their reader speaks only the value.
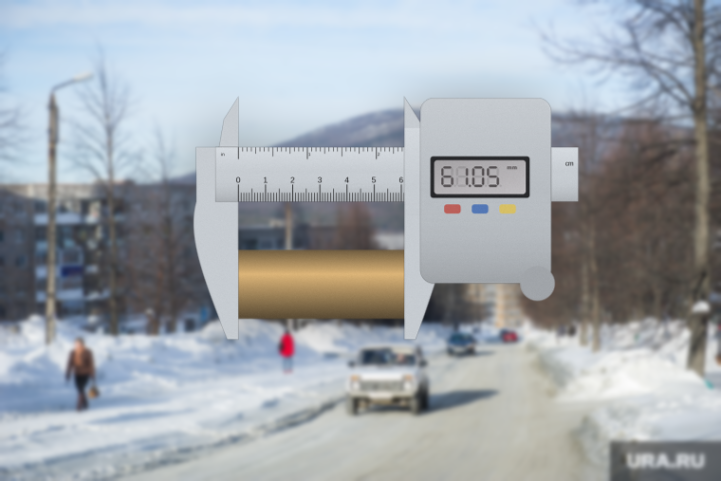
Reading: **61.05** mm
